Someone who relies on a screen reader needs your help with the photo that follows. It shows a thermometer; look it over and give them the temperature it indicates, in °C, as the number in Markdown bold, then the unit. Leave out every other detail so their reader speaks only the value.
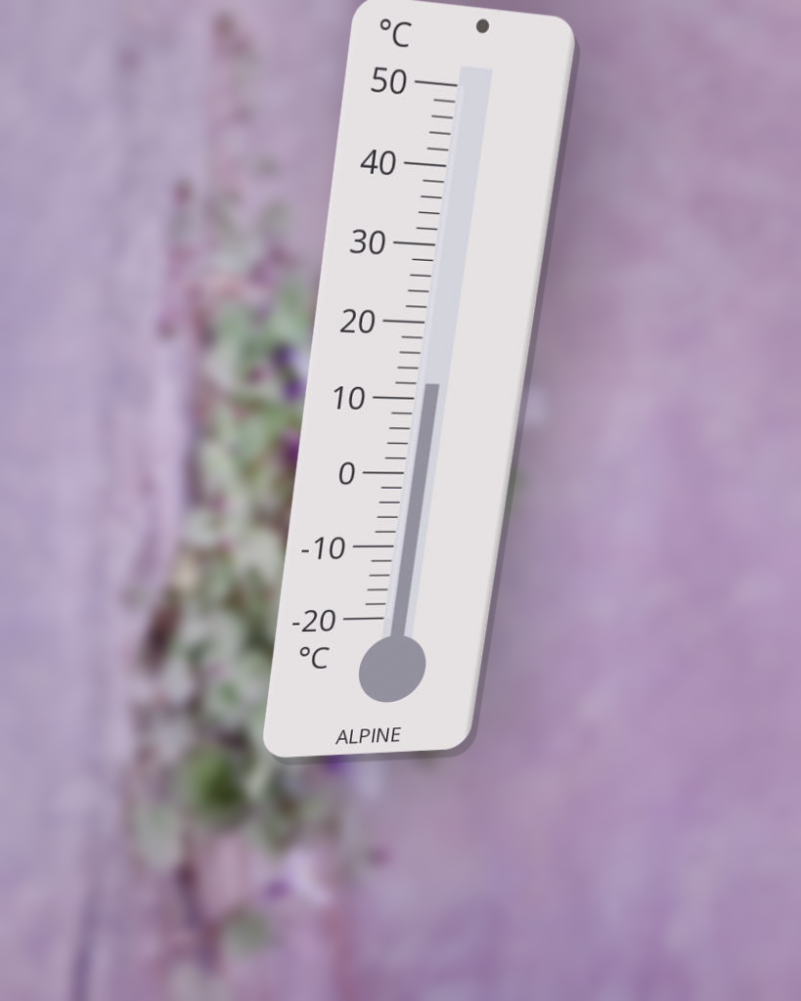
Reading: **12** °C
